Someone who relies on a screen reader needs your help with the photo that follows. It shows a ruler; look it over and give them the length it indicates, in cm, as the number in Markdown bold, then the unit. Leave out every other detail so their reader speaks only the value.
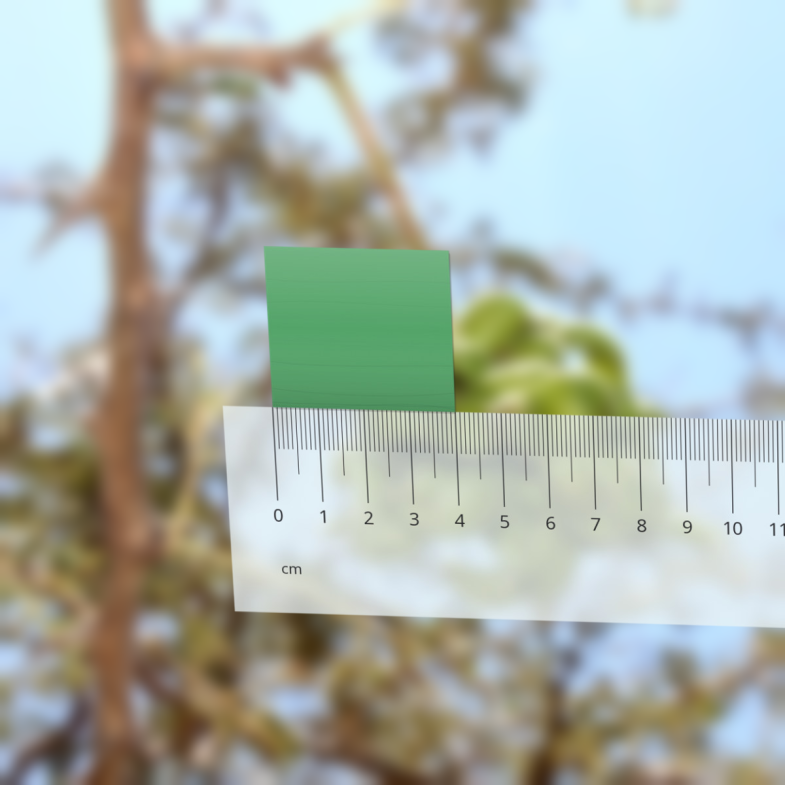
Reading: **4** cm
